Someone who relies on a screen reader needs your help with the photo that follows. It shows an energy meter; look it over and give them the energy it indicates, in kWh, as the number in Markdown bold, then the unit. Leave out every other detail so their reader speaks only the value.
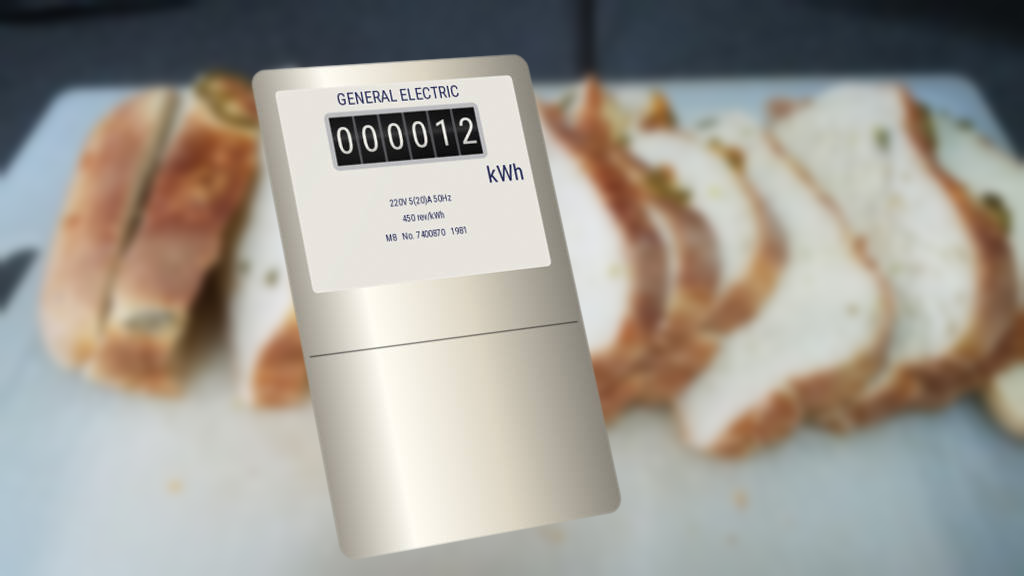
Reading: **12** kWh
